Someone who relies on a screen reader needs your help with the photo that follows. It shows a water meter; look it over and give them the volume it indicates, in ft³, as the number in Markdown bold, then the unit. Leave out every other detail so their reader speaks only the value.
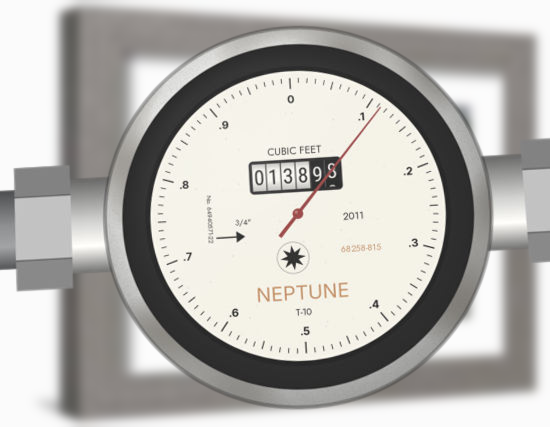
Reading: **13898.11** ft³
